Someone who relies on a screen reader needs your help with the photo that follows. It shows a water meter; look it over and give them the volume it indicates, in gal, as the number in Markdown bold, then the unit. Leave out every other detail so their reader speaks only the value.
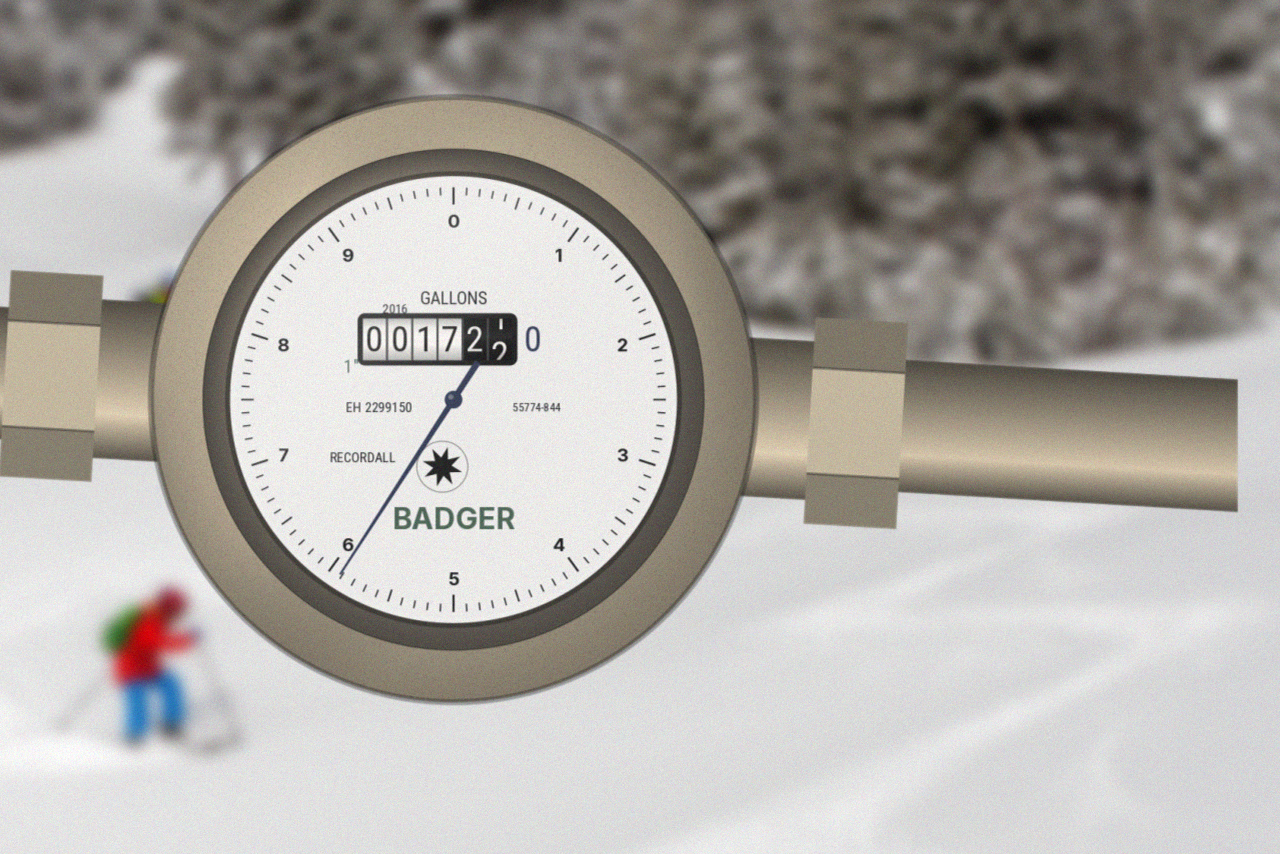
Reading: **17215.9** gal
